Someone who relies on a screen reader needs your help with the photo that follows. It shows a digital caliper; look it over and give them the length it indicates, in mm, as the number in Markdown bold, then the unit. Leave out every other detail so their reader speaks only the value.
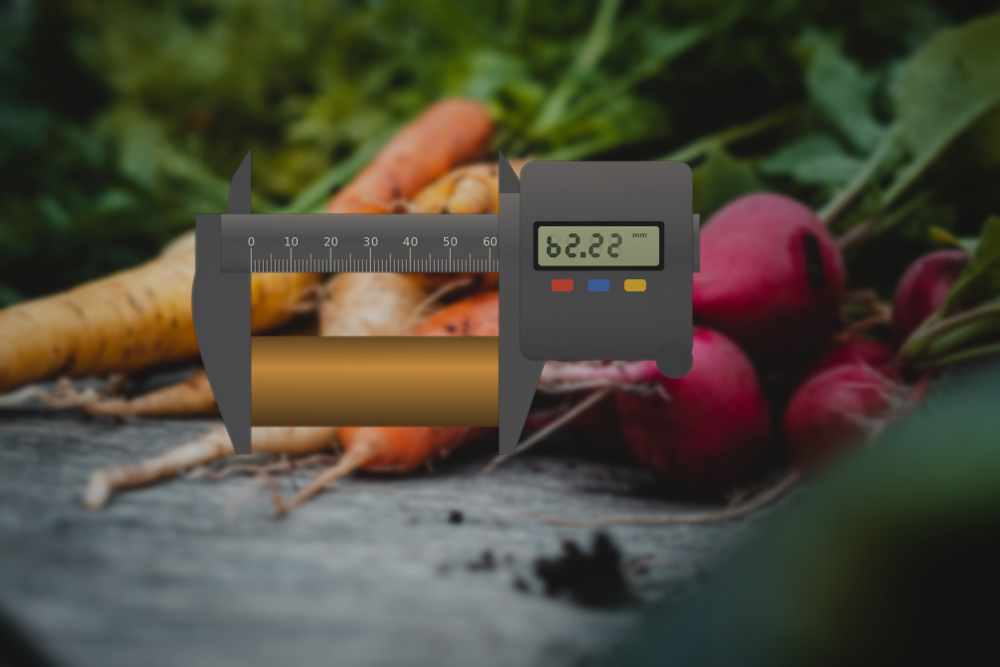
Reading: **62.22** mm
